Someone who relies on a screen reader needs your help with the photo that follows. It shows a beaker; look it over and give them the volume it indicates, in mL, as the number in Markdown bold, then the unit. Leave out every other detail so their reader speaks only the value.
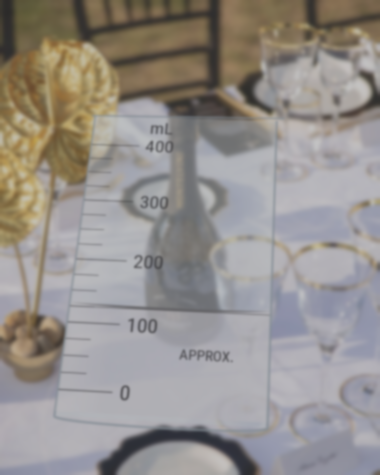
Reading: **125** mL
